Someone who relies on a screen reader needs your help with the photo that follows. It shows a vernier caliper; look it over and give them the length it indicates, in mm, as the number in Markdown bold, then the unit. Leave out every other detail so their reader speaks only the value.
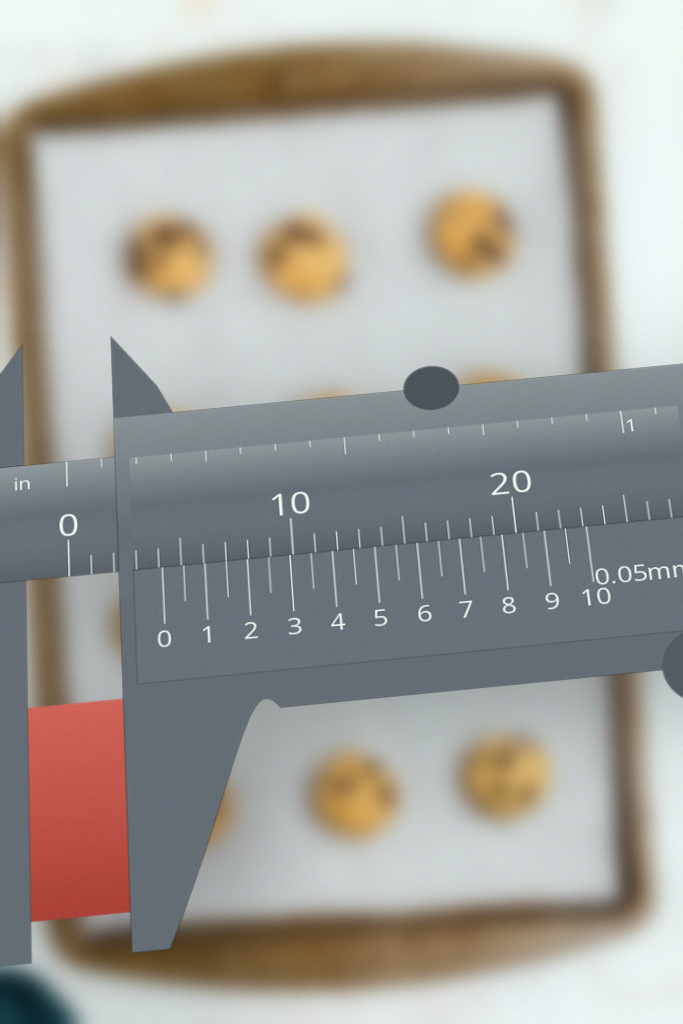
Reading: **4.15** mm
